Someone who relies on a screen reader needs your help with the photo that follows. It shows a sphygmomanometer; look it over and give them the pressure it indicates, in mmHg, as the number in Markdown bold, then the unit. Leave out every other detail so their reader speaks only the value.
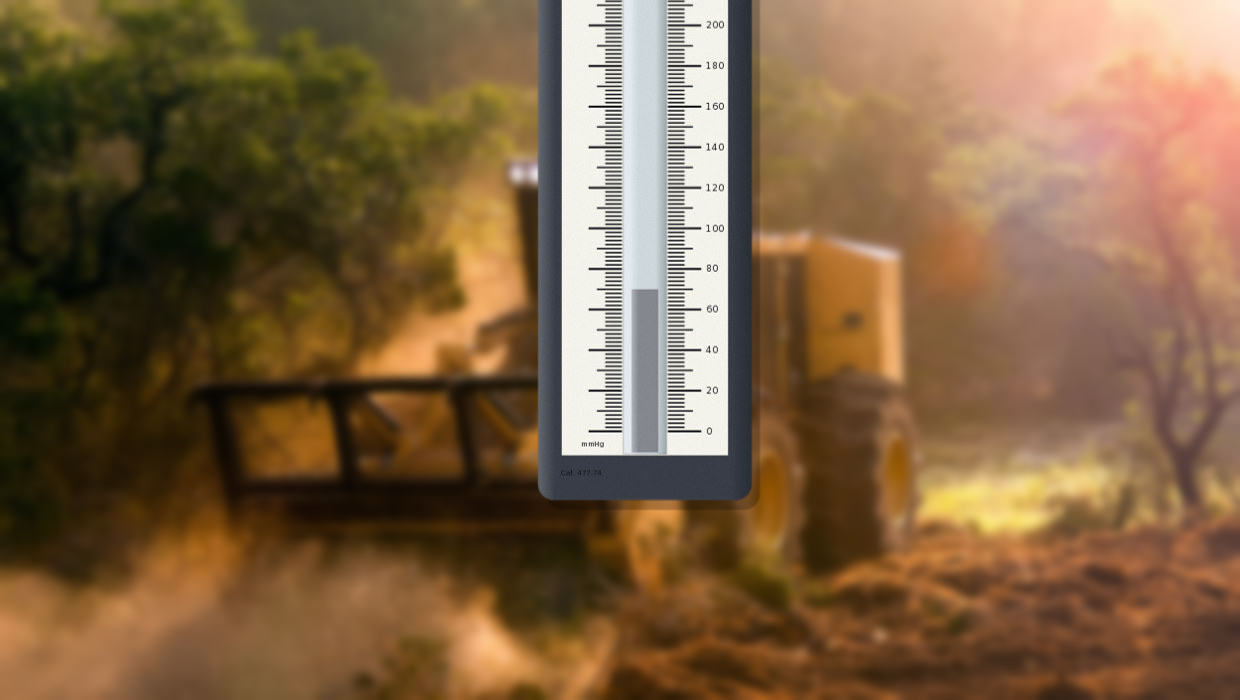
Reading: **70** mmHg
